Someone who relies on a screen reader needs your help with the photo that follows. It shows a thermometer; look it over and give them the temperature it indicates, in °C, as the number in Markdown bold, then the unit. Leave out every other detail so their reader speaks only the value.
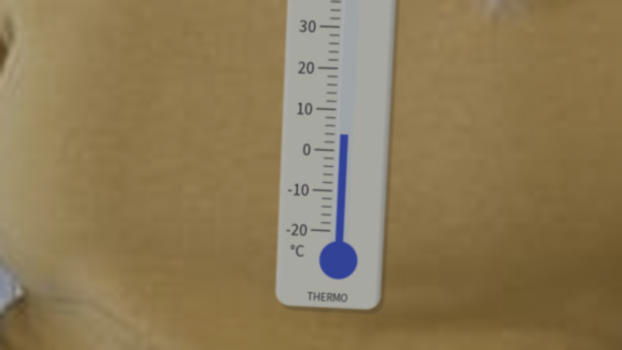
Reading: **4** °C
